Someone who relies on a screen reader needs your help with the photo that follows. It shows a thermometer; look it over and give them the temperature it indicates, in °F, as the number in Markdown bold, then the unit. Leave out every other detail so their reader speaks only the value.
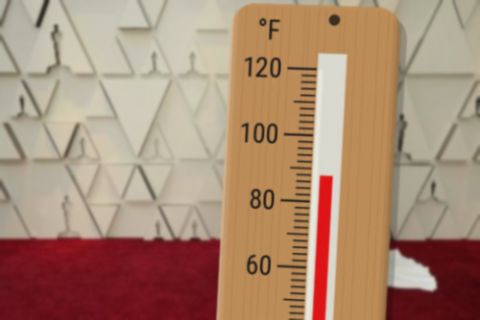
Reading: **88** °F
